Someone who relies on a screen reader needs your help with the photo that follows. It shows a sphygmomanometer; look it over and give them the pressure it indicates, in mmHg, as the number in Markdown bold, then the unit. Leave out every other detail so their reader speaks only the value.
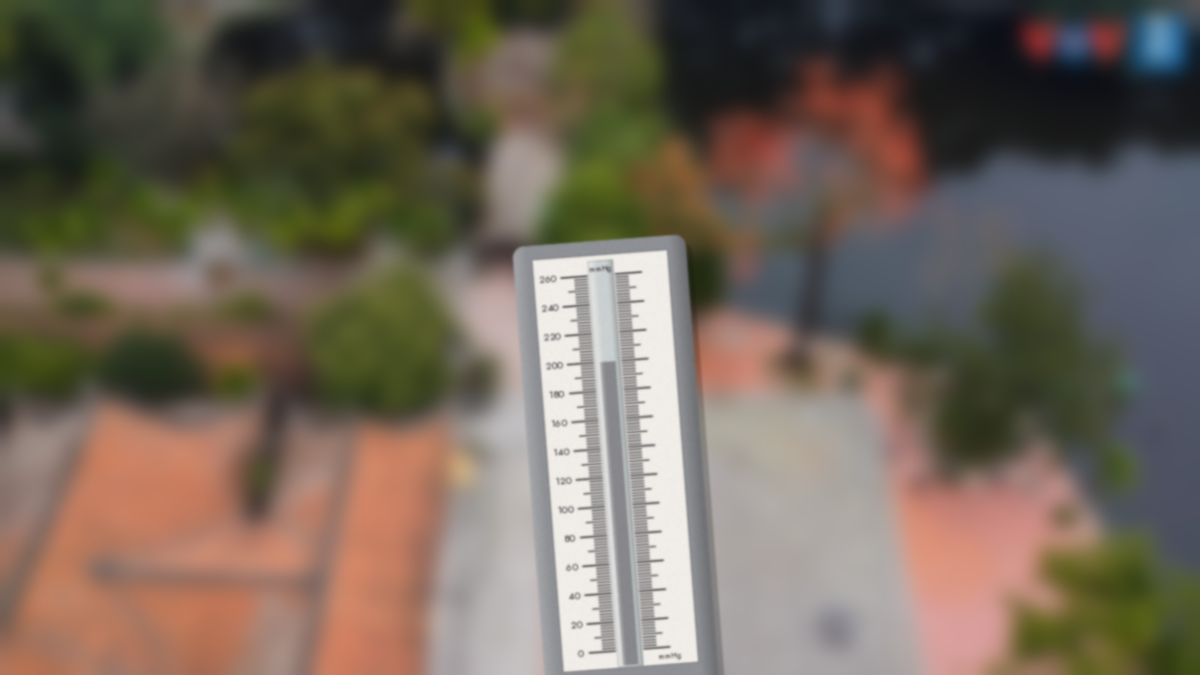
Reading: **200** mmHg
